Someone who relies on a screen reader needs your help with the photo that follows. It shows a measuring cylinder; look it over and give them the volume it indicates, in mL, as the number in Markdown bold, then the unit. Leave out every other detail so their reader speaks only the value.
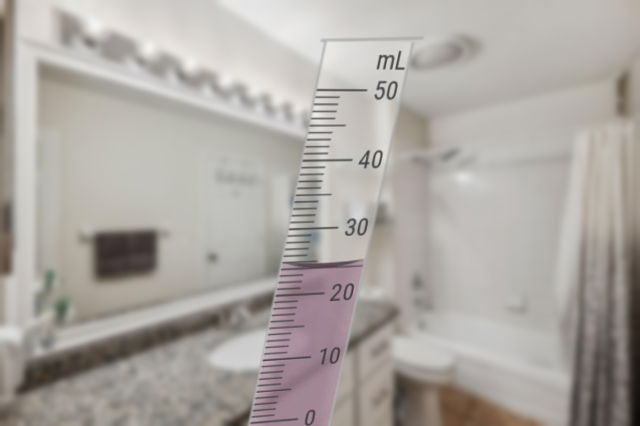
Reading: **24** mL
